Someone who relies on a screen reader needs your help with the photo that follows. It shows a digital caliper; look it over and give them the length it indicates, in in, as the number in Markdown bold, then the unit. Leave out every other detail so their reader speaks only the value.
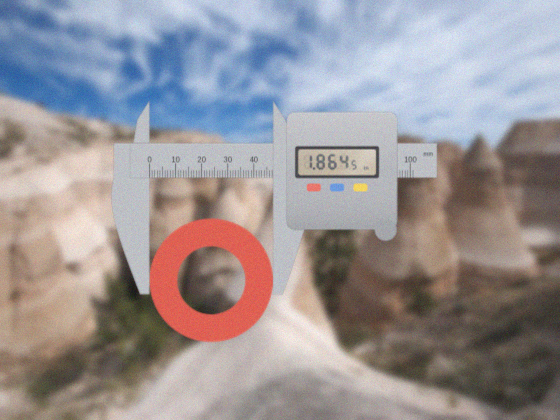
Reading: **1.8645** in
